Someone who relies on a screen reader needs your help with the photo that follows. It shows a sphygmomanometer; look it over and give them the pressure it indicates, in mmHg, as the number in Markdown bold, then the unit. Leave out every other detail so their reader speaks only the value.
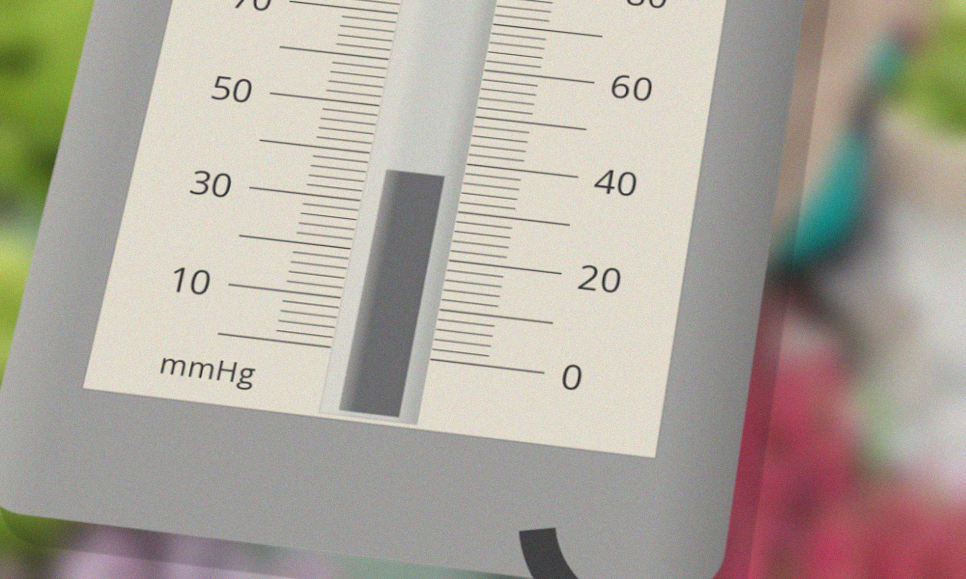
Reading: **37** mmHg
